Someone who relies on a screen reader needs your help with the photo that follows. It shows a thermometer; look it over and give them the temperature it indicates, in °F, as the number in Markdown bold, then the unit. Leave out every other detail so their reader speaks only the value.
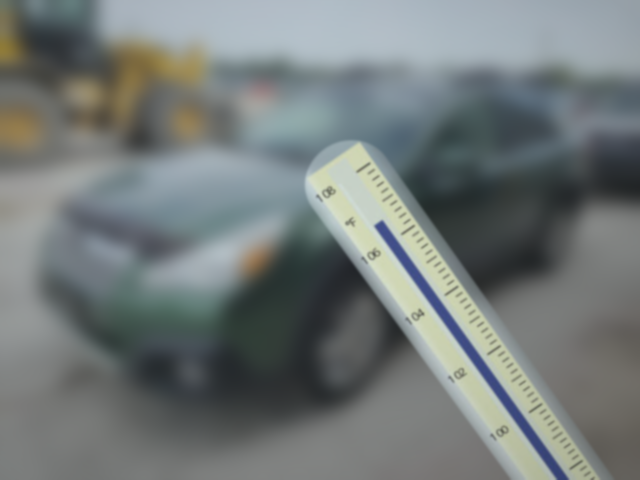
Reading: **106.6** °F
